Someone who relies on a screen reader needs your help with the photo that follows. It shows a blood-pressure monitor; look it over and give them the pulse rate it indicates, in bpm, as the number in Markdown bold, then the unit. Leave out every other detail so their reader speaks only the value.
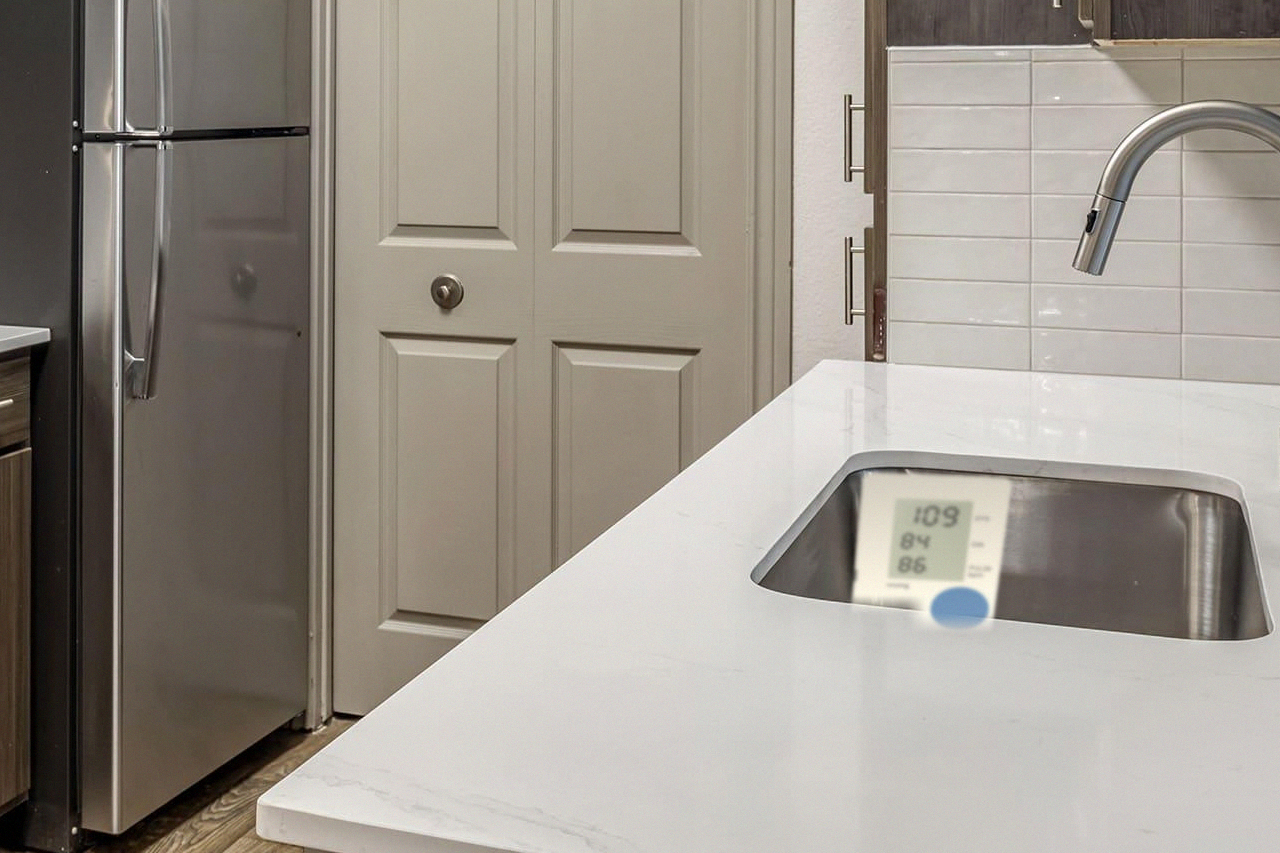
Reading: **86** bpm
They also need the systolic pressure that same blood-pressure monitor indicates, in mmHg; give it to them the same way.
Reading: **109** mmHg
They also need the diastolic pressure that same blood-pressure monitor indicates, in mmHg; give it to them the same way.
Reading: **84** mmHg
